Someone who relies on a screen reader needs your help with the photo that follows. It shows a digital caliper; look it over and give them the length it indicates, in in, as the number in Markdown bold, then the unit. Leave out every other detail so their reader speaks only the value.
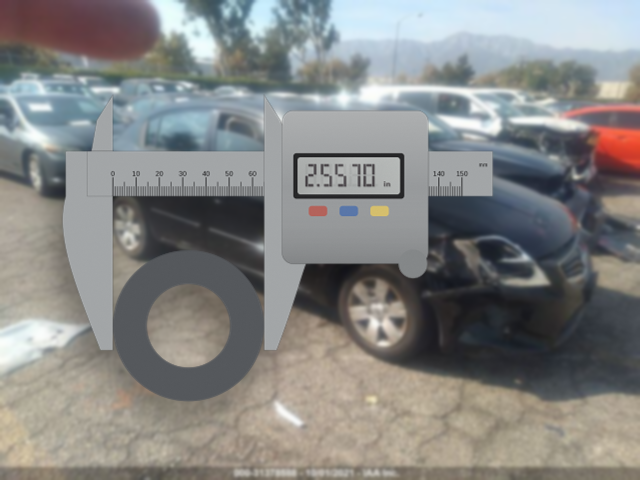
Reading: **2.5570** in
